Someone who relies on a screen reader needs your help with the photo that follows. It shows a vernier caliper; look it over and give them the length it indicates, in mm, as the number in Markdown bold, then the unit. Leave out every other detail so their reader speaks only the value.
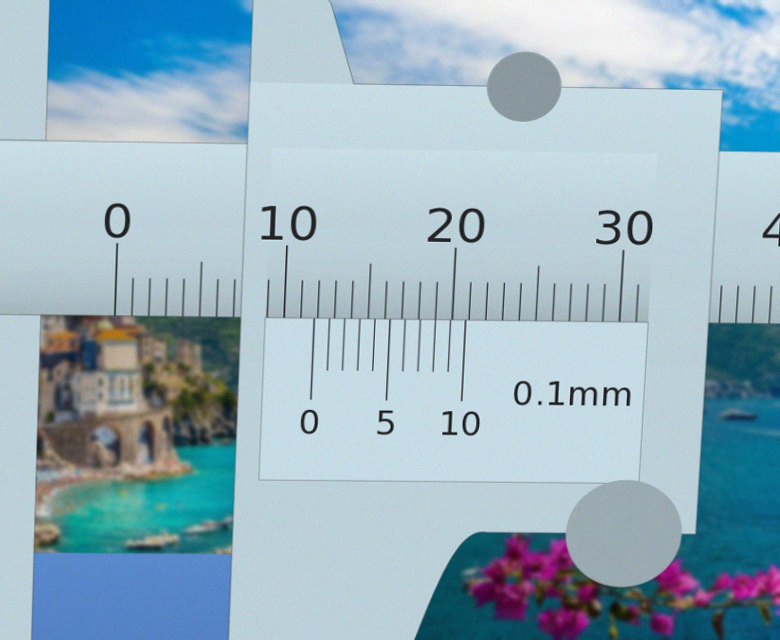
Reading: **11.8** mm
